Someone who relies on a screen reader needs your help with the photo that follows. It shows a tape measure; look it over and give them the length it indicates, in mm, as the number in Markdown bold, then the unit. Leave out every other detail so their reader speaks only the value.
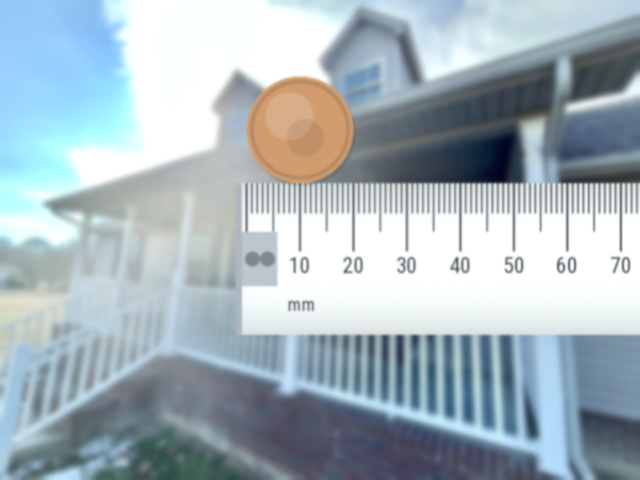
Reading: **20** mm
